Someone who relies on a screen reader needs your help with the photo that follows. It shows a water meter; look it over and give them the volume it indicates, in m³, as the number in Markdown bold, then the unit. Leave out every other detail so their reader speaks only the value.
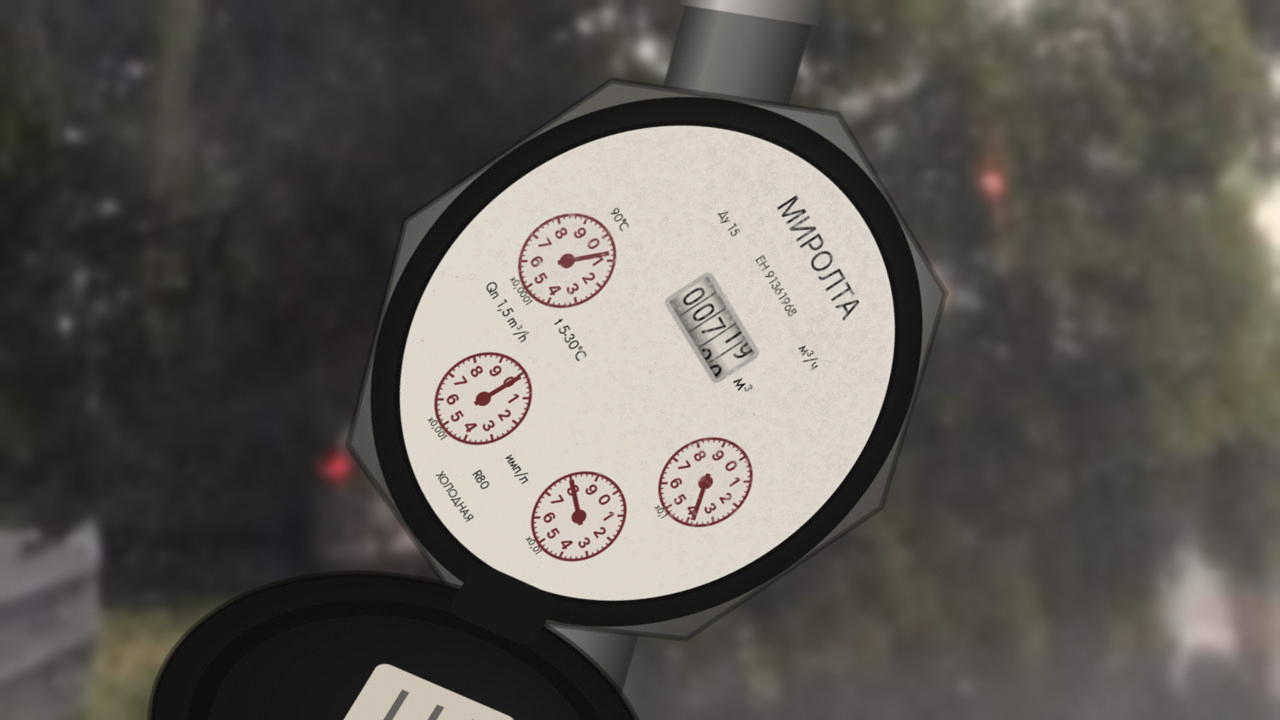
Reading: **719.3800** m³
